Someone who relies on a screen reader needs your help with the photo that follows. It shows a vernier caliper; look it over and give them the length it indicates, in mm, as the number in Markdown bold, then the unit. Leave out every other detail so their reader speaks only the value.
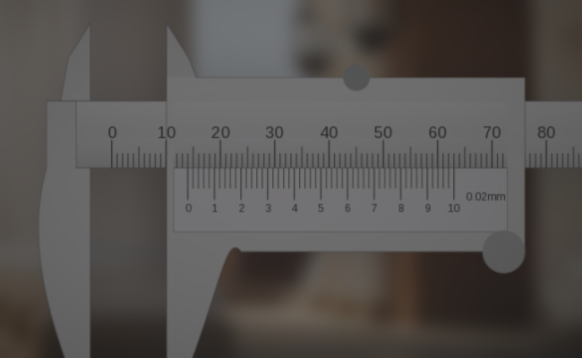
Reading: **14.0** mm
